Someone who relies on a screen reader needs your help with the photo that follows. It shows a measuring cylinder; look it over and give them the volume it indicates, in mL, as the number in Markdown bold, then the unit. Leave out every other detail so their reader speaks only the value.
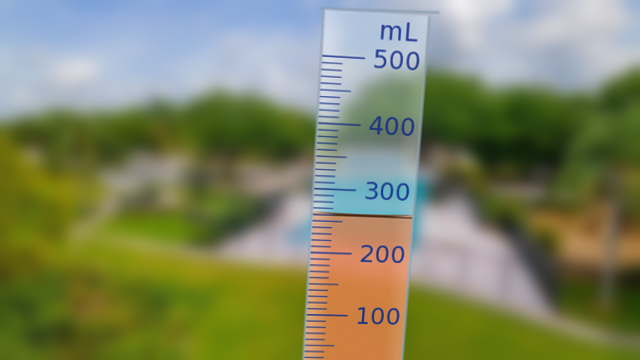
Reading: **260** mL
